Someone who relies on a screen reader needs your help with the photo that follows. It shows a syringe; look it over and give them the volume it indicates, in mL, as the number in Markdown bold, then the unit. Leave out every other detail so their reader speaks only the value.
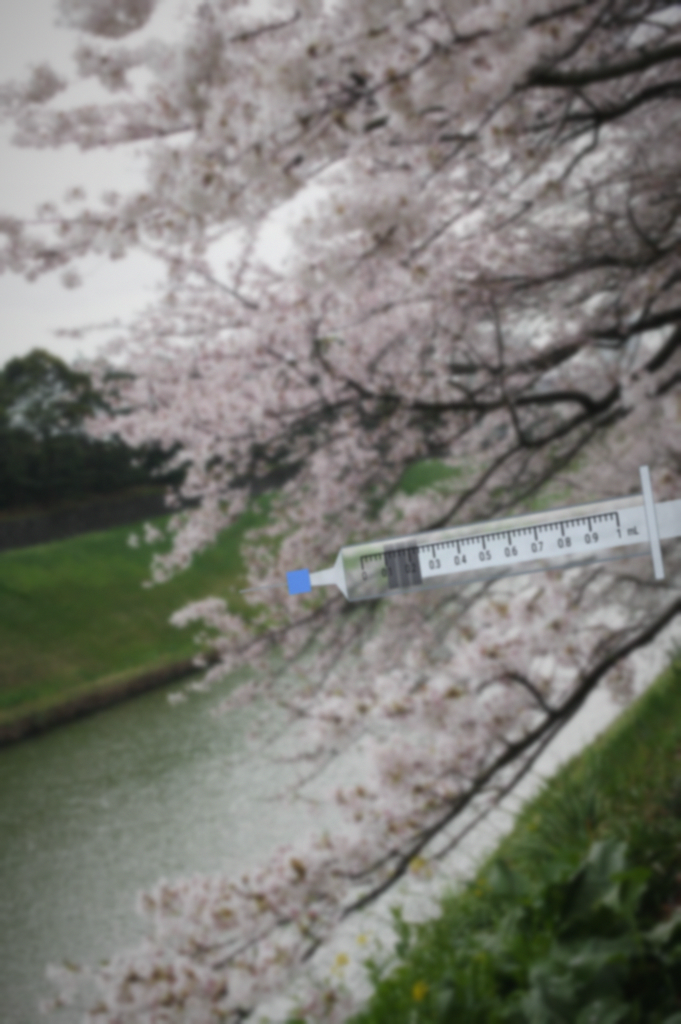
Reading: **0.1** mL
